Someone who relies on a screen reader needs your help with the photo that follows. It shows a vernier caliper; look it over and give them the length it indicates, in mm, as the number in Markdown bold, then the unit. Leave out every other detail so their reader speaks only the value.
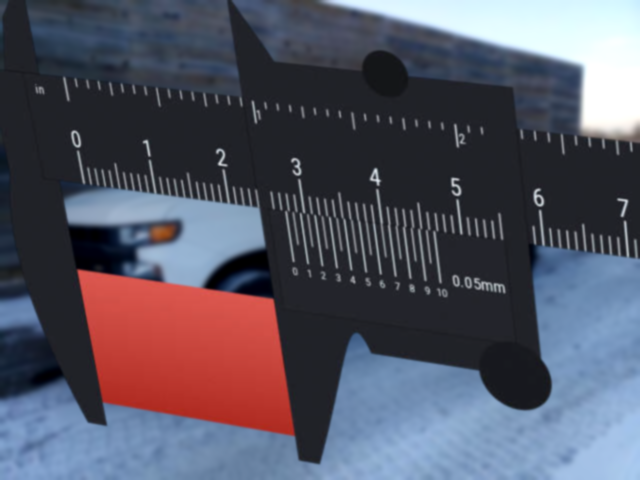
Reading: **27.6** mm
